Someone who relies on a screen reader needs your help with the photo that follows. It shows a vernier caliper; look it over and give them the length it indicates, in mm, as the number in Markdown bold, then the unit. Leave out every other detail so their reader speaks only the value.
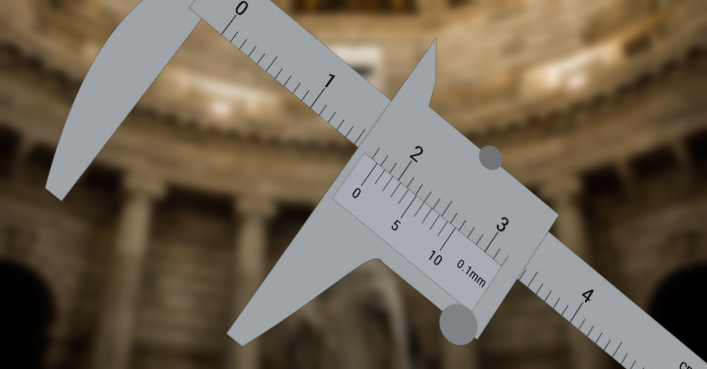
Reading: **17.6** mm
